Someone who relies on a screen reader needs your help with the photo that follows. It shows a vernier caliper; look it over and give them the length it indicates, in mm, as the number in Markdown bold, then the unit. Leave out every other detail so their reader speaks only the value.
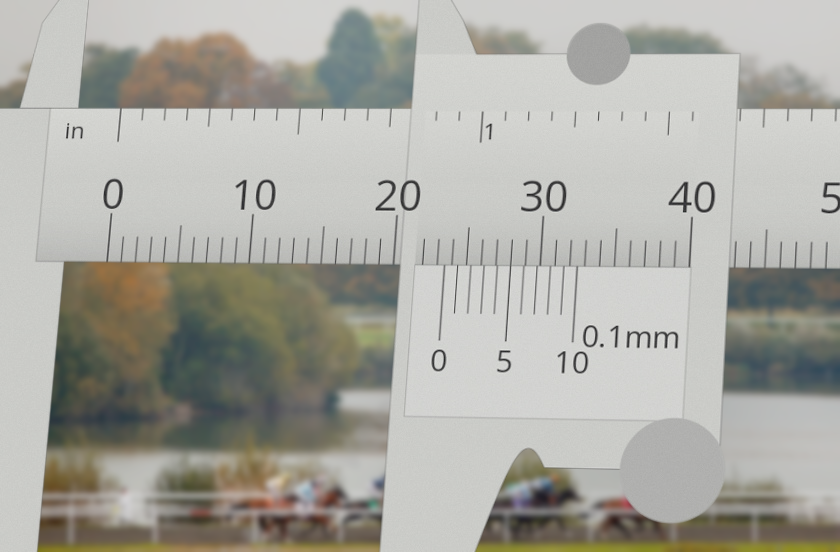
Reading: **23.5** mm
